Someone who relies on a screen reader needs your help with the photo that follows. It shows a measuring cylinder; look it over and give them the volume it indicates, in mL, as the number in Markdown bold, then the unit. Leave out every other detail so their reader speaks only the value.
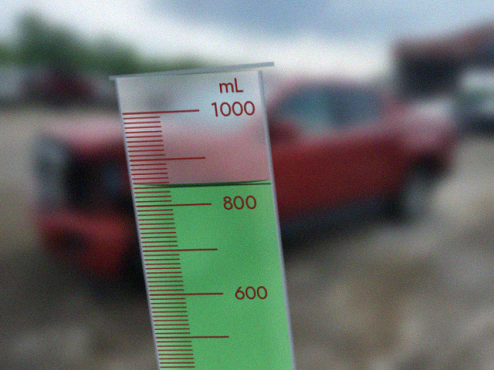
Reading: **840** mL
